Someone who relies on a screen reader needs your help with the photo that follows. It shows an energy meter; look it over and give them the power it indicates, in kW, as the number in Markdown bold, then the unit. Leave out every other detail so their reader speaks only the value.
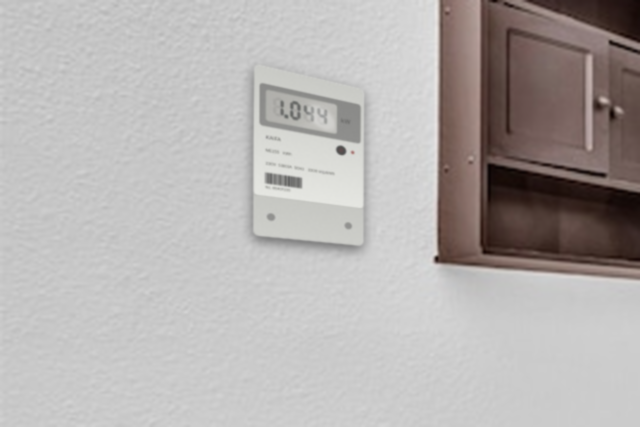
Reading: **1.044** kW
